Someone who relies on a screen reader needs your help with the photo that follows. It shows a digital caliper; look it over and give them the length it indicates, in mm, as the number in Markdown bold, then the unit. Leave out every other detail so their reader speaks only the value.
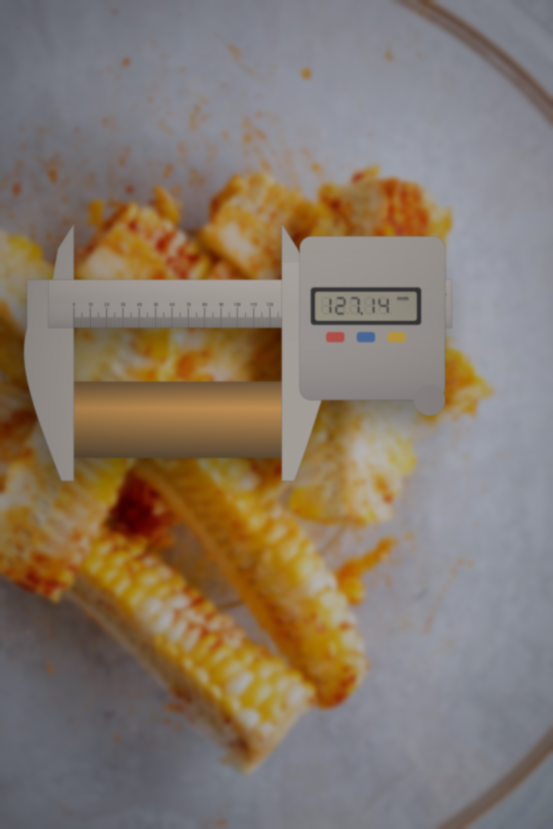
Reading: **127.14** mm
